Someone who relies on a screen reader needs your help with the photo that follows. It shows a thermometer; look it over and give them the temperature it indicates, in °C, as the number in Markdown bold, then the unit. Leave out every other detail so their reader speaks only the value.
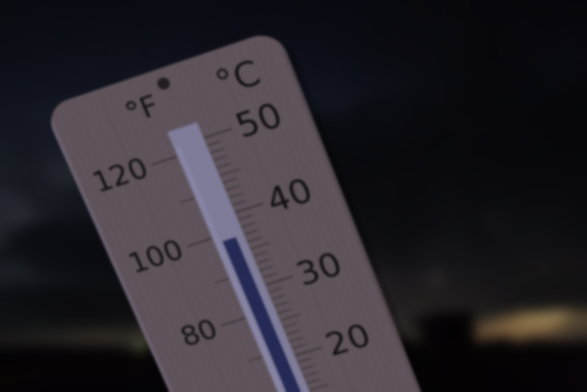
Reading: **37** °C
